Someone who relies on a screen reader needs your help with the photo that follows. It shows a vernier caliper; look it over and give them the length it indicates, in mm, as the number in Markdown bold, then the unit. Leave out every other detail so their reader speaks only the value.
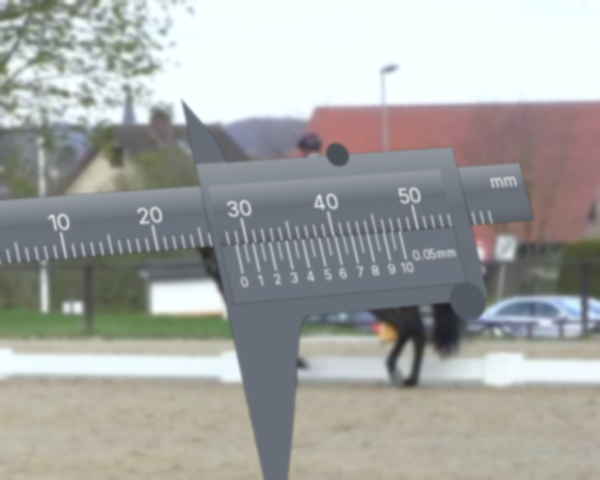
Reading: **28.8** mm
